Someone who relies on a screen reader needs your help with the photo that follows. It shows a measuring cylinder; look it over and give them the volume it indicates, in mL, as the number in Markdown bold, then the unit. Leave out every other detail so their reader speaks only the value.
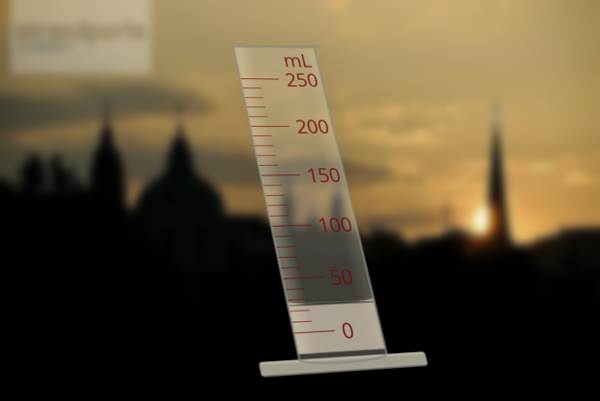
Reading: **25** mL
